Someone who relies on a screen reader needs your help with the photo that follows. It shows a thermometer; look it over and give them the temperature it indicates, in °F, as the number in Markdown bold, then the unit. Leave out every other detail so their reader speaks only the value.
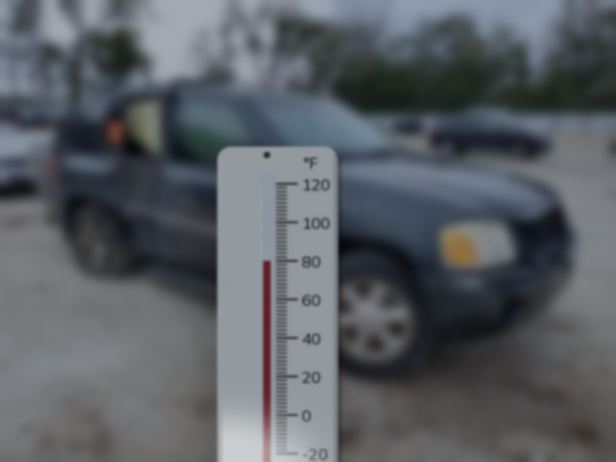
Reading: **80** °F
